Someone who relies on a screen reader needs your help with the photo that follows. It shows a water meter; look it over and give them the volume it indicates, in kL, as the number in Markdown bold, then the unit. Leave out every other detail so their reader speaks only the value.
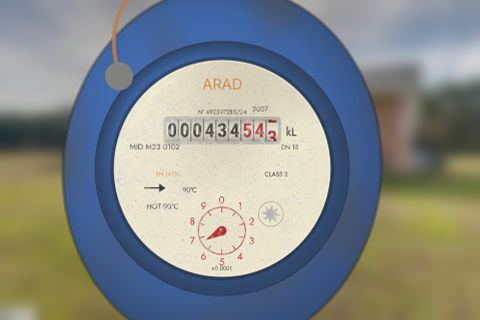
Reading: **434.5426** kL
